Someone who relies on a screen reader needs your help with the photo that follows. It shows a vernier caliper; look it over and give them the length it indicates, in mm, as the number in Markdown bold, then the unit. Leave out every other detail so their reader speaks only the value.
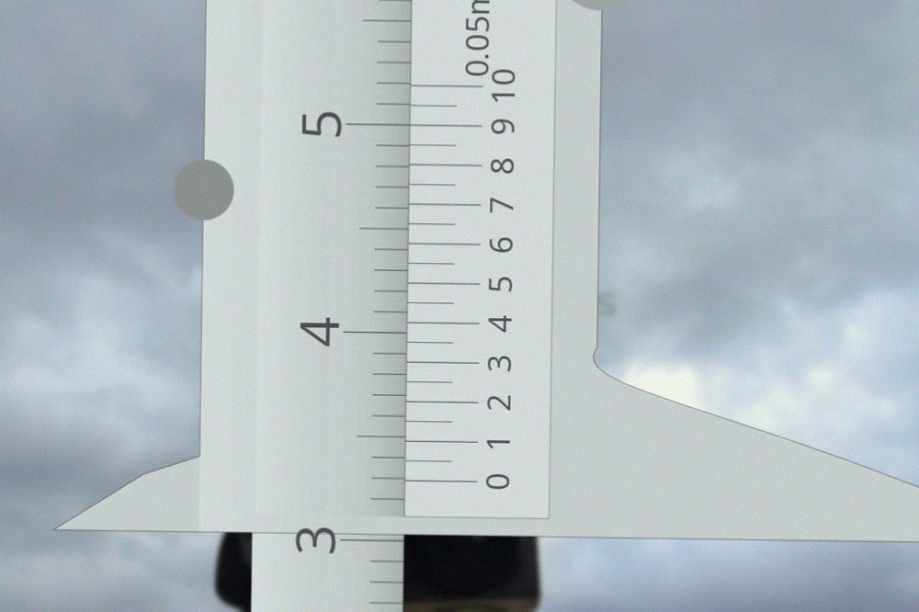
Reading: **32.9** mm
